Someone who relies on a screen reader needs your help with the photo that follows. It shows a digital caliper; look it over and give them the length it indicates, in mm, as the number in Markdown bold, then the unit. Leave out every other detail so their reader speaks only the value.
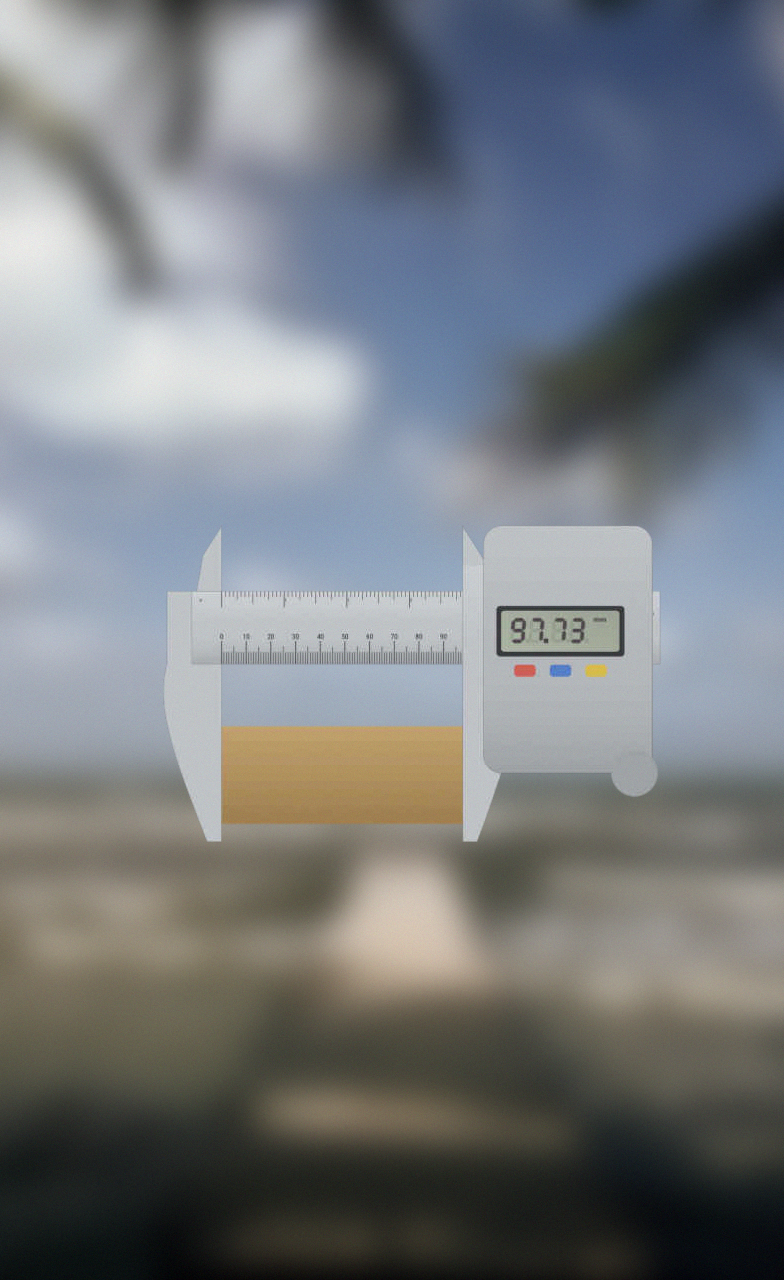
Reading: **97.73** mm
